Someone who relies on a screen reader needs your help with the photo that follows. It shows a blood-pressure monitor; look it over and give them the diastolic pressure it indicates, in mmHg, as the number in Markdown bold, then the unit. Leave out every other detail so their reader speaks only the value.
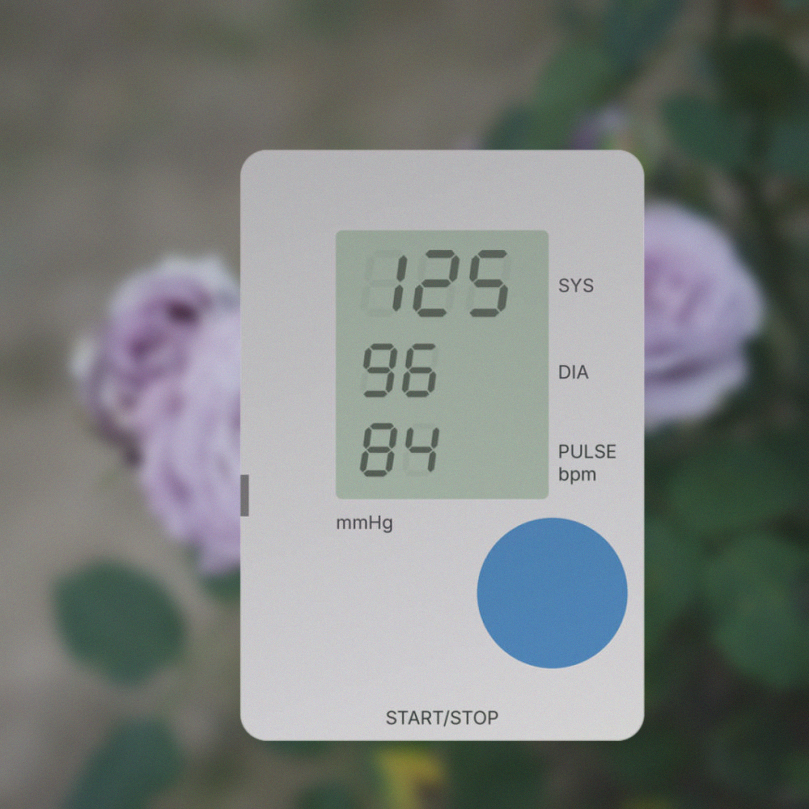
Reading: **96** mmHg
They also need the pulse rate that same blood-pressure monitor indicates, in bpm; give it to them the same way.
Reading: **84** bpm
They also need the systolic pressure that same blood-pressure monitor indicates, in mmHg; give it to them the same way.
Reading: **125** mmHg
